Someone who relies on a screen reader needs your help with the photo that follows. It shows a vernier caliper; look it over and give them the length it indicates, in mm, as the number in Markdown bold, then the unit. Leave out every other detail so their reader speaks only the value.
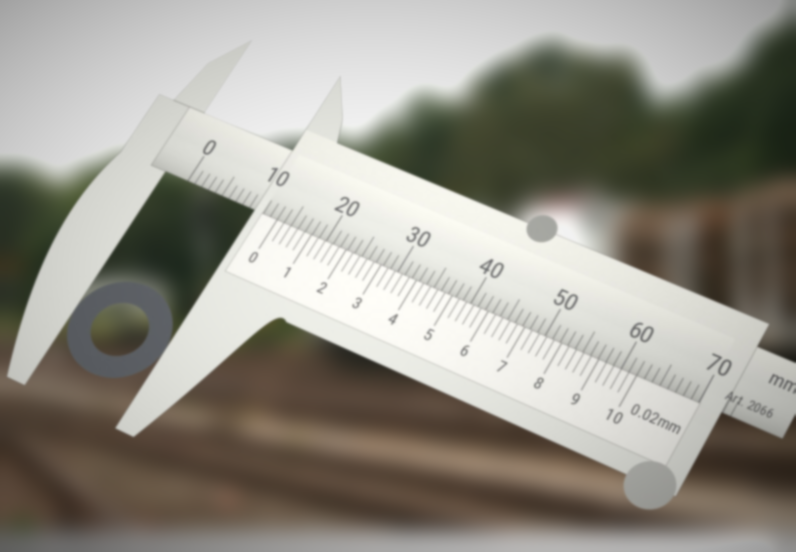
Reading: **13.0** mm
